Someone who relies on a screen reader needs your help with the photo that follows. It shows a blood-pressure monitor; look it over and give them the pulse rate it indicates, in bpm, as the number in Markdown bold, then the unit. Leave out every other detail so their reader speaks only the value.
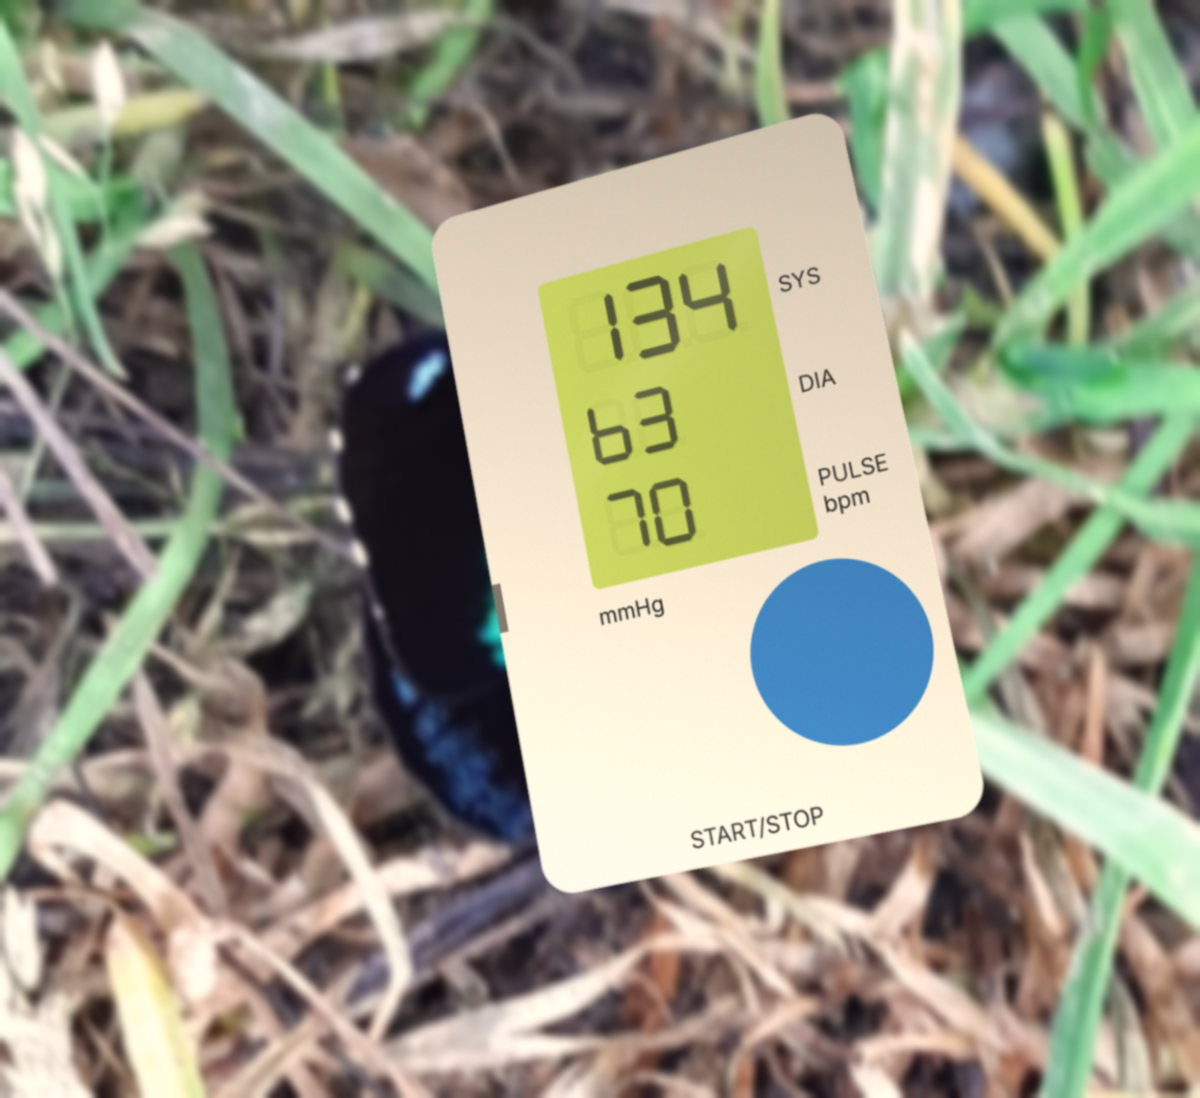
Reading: **70** bpm
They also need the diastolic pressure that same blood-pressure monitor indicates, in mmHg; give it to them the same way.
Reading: **63** mmHg
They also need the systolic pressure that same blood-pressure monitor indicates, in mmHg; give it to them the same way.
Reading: **134** mmHg
